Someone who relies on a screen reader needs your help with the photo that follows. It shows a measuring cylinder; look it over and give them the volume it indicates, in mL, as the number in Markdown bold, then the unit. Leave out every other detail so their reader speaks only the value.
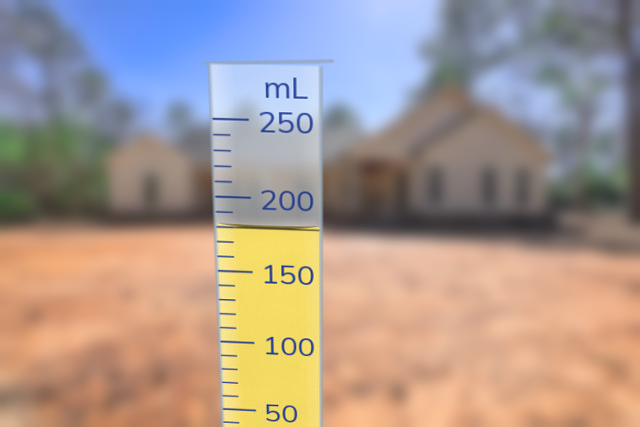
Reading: **180** mL
